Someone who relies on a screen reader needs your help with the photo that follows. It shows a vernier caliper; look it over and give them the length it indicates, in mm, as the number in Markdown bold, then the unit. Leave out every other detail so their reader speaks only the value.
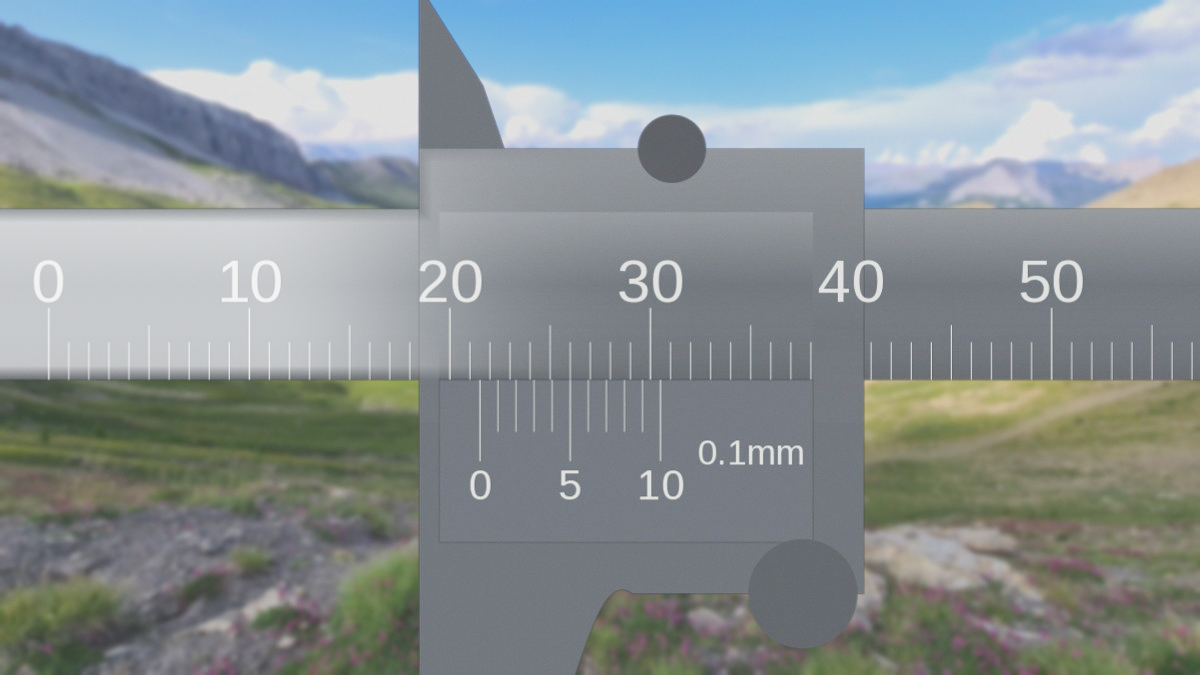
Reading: **21.5** mm
